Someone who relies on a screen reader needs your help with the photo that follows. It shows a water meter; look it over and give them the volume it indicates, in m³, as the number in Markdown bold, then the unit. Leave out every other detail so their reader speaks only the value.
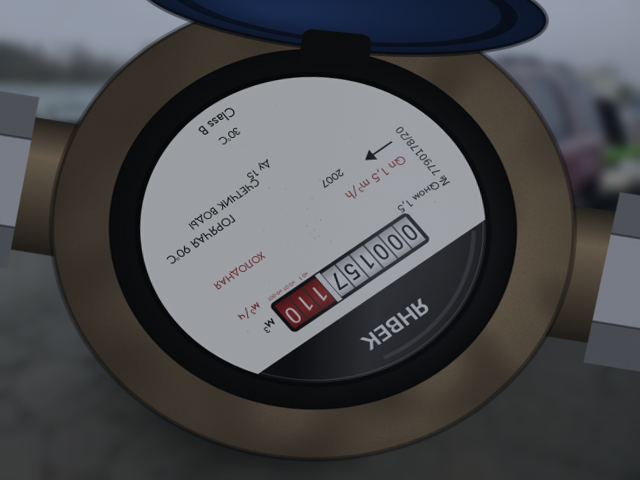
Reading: **157.110** m³
